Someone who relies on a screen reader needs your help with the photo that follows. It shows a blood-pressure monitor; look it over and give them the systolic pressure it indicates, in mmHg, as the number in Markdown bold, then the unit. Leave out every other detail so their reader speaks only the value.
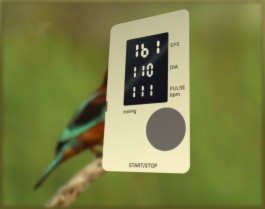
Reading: **161** mmHg
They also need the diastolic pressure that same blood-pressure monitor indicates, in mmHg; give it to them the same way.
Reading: **110** mmHg
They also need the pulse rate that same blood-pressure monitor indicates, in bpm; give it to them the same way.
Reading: **111** bpm
